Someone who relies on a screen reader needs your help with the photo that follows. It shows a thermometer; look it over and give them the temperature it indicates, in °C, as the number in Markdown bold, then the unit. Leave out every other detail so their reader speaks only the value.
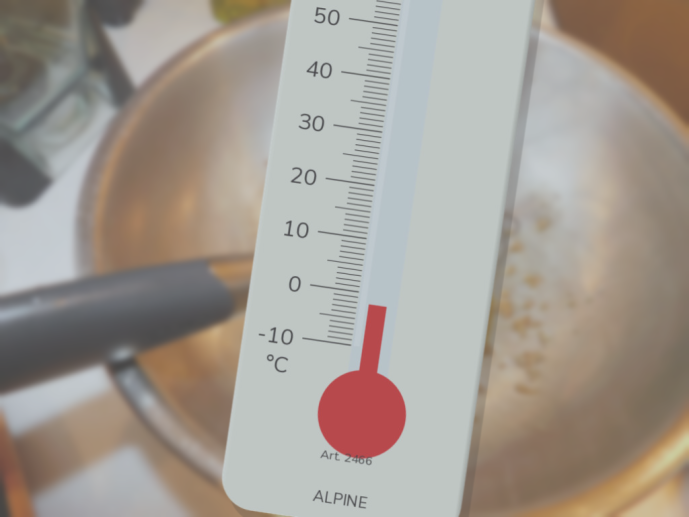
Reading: **-2** °C
